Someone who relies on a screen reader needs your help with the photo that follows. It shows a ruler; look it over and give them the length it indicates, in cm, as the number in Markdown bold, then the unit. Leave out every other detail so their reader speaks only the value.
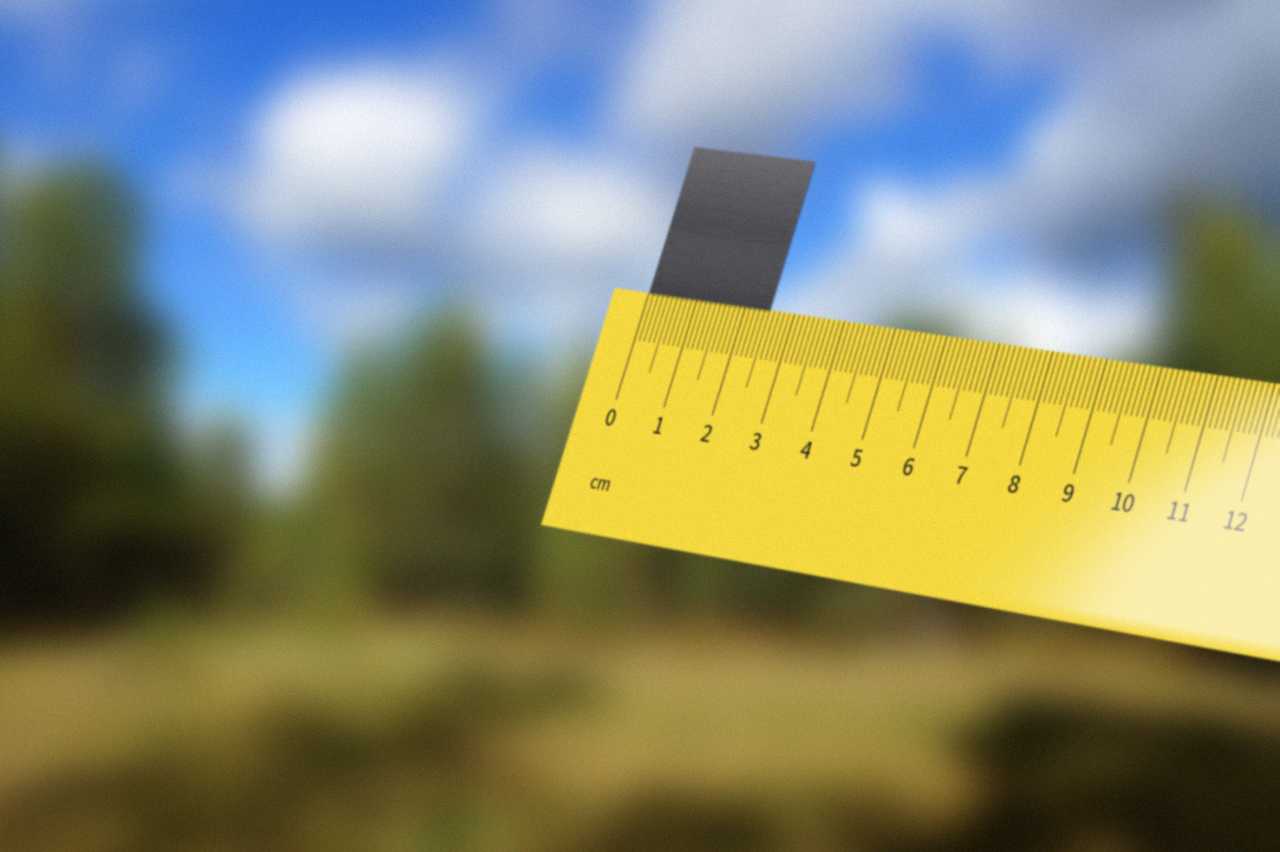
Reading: **2.5** cm
